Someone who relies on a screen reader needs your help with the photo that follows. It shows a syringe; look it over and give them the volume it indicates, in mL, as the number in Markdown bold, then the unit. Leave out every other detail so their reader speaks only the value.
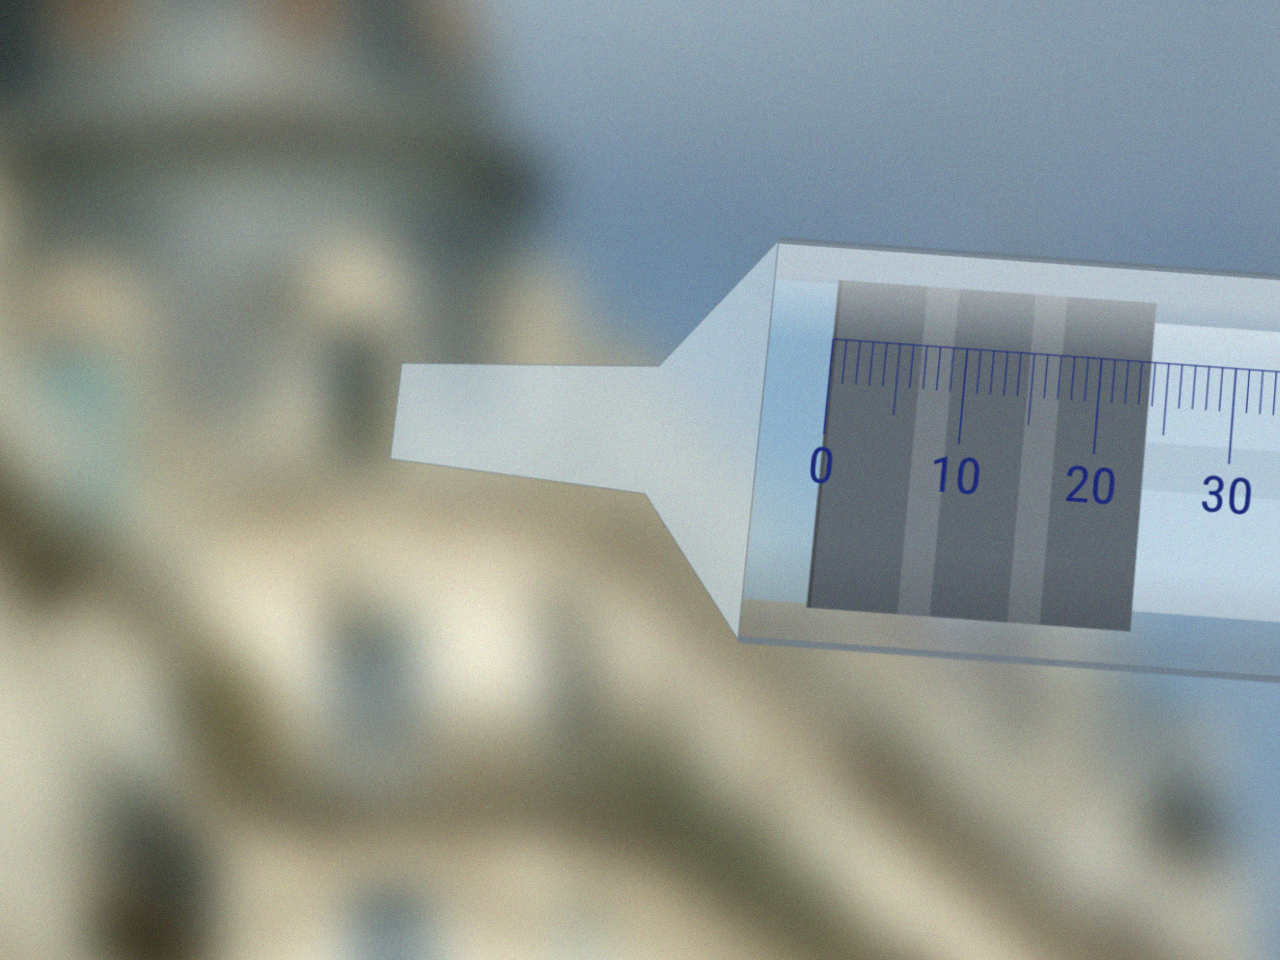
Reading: **0** mL
